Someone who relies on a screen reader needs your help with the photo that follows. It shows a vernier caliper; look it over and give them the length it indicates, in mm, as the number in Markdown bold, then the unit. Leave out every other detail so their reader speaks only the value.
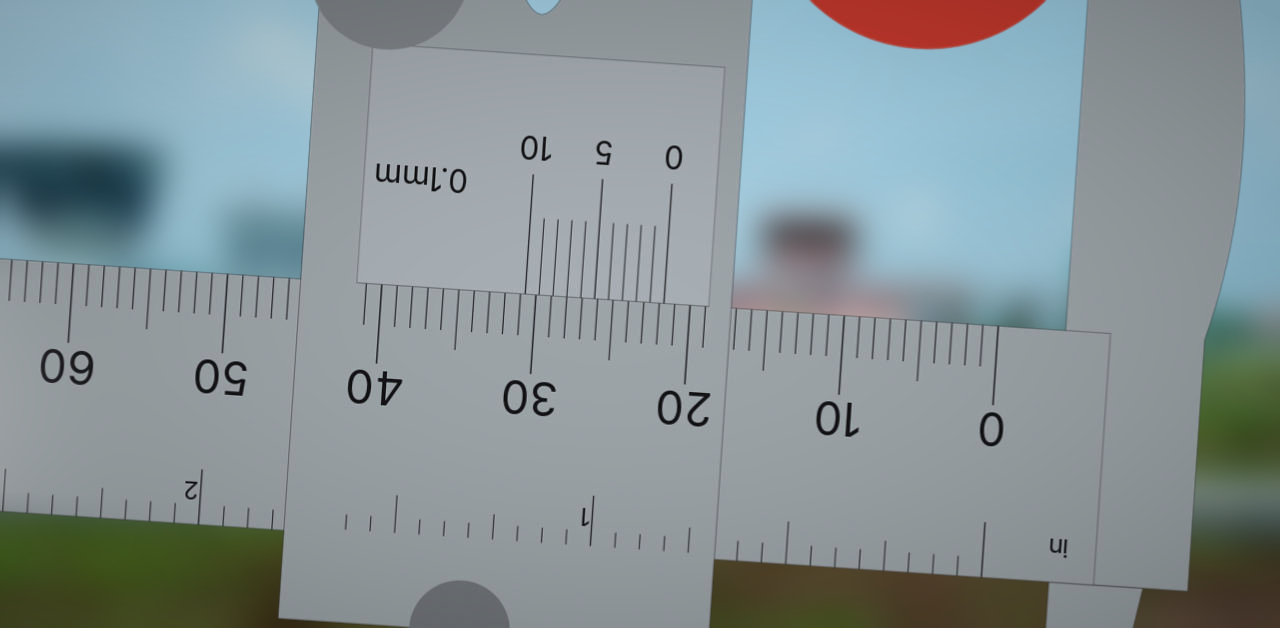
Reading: **21.7** mm
